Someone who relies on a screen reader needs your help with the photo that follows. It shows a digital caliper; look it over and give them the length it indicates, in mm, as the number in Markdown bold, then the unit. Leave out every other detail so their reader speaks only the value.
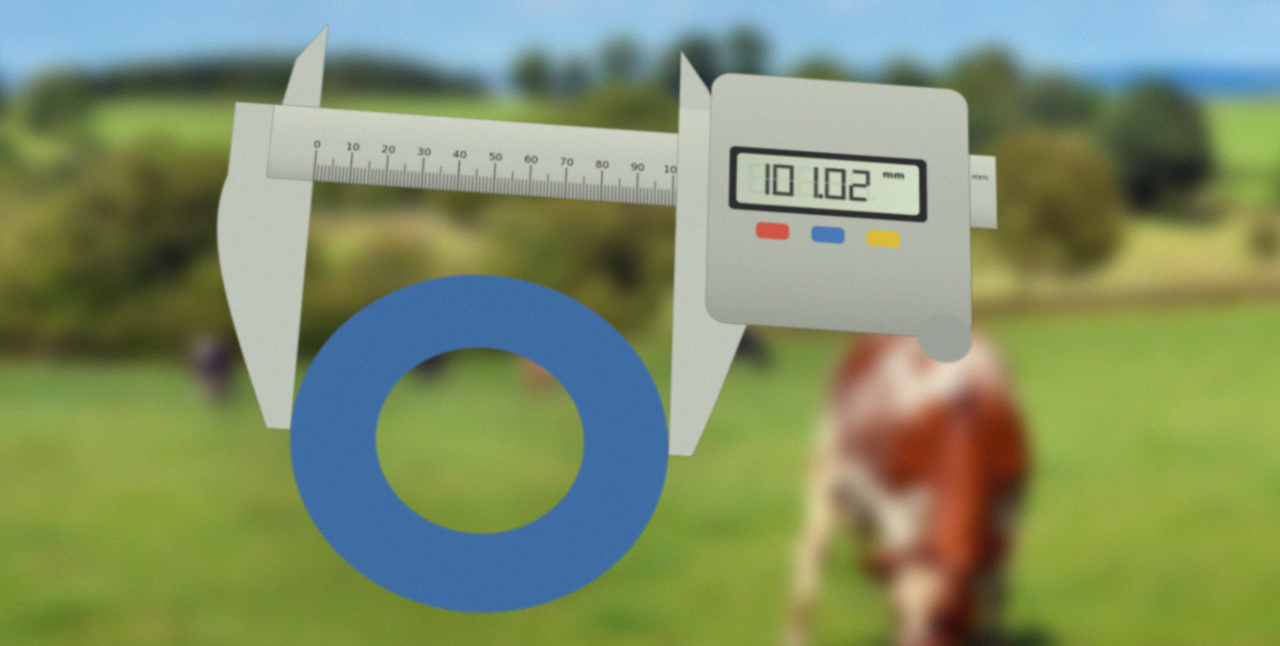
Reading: **101.02** mm
